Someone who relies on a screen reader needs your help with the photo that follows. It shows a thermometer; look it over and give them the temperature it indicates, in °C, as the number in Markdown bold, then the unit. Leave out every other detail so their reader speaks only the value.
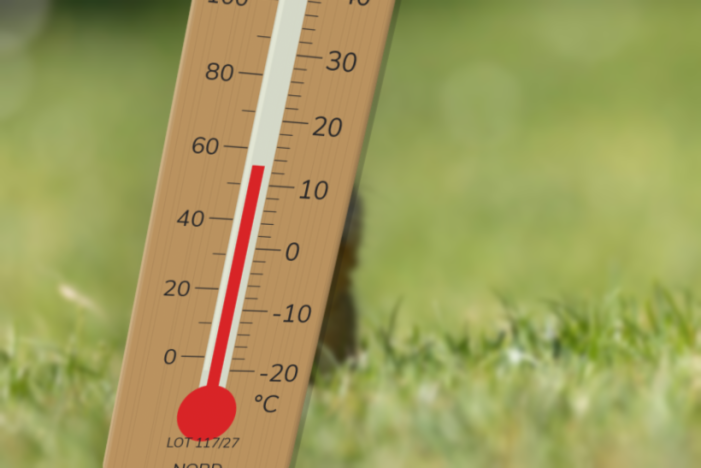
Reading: **13** °C
